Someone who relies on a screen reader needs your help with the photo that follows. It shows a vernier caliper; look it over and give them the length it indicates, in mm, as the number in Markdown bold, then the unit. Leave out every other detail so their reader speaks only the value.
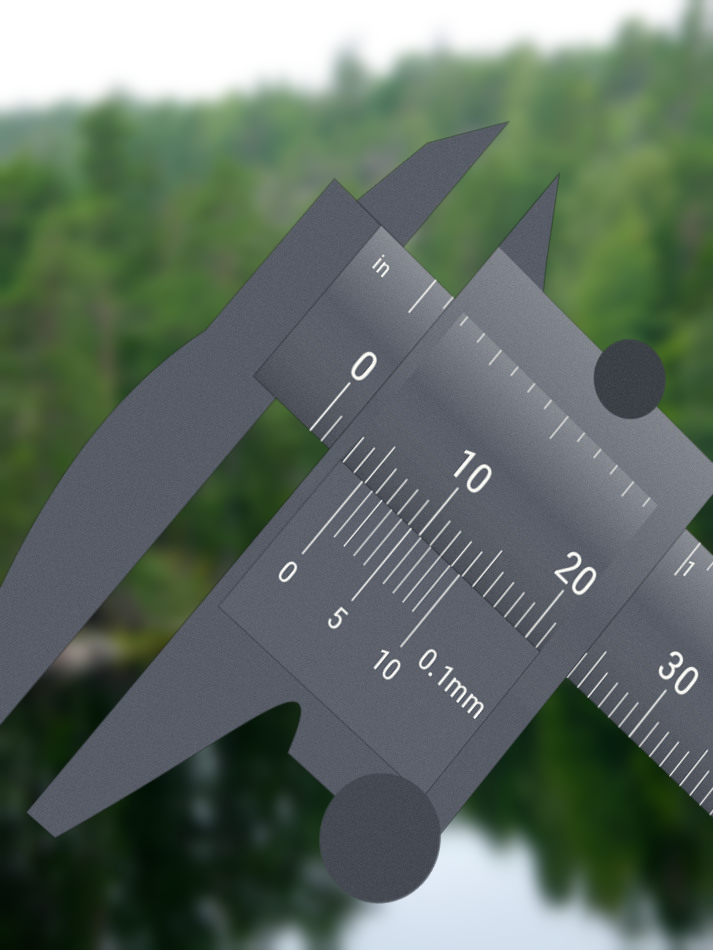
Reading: **4.8** mm
